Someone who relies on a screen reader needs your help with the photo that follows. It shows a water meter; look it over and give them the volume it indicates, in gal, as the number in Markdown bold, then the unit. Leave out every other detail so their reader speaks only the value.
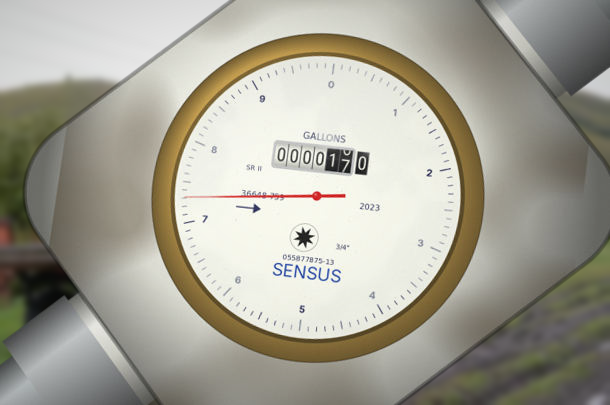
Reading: **167.3** gal
